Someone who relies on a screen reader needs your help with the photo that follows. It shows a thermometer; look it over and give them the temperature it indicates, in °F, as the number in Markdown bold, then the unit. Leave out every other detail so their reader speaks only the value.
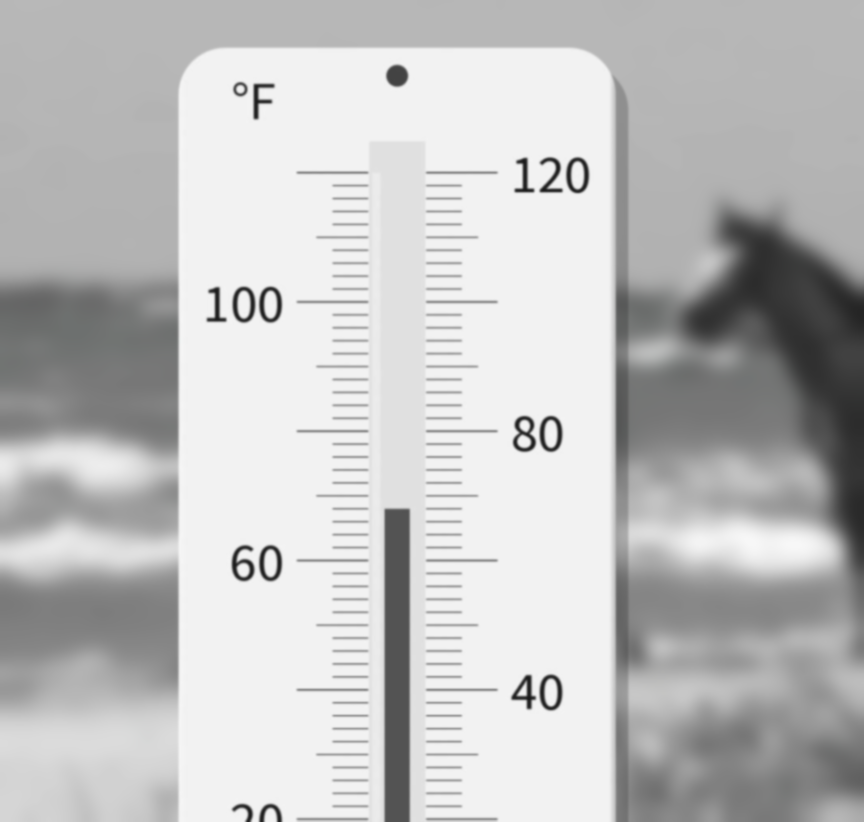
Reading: **68** °F
